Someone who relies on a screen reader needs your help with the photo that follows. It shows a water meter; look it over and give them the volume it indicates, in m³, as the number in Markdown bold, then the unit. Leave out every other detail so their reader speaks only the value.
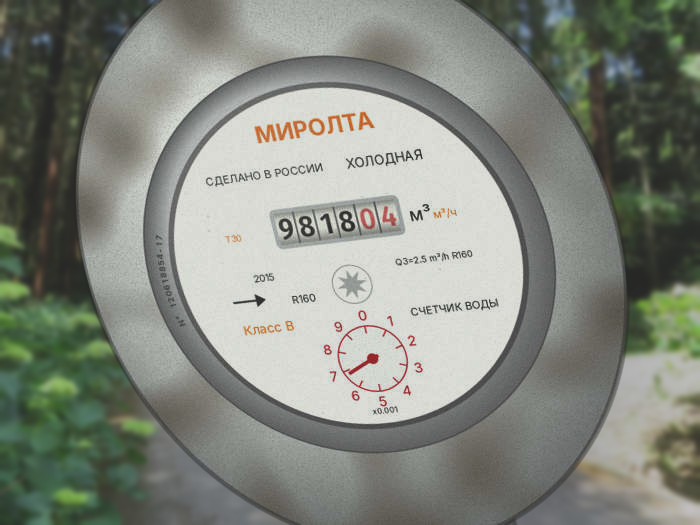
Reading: **9818.046** m³
